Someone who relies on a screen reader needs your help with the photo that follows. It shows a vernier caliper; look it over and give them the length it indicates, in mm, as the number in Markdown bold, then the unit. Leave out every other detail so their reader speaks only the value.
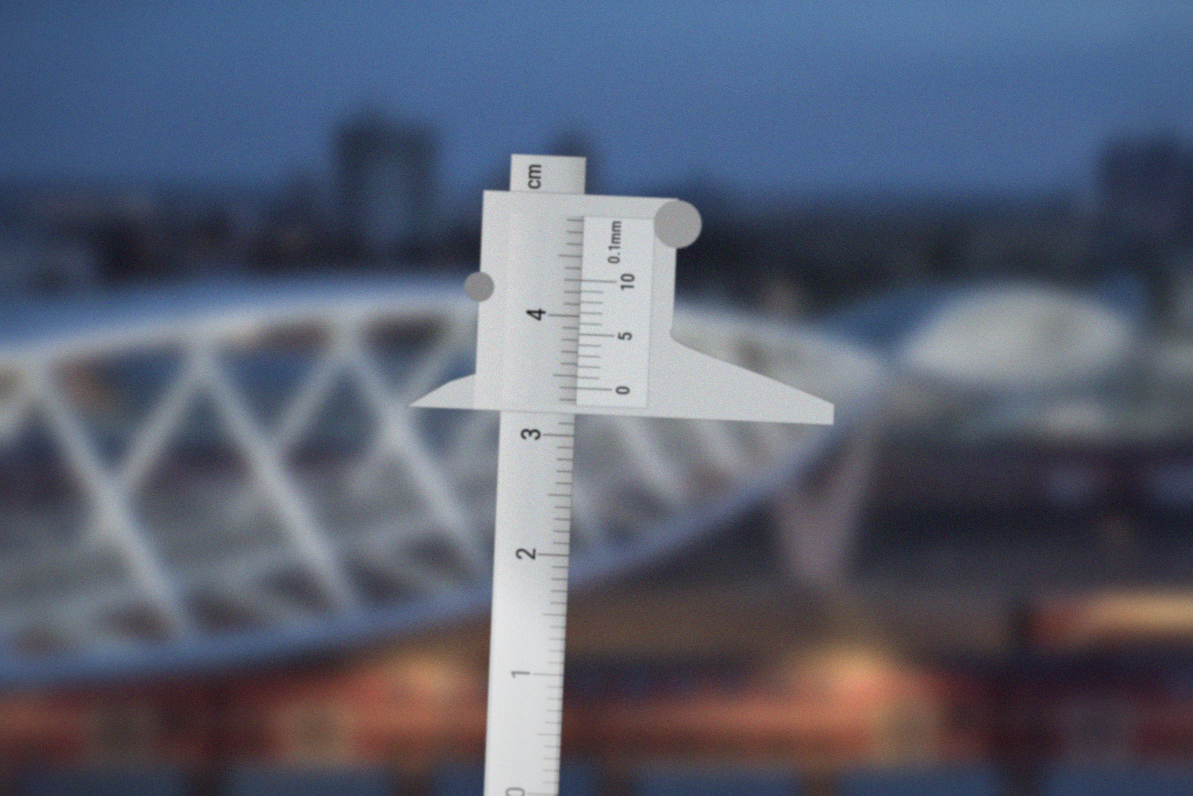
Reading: **34.0** mm
